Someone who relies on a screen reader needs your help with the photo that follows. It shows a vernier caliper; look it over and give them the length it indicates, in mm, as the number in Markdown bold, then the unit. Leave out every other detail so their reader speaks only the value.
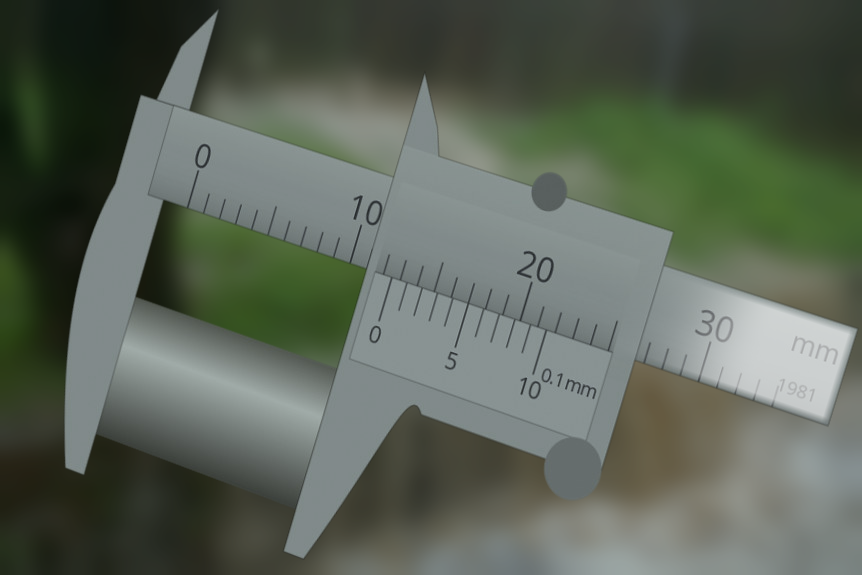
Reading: **12.5** mm
